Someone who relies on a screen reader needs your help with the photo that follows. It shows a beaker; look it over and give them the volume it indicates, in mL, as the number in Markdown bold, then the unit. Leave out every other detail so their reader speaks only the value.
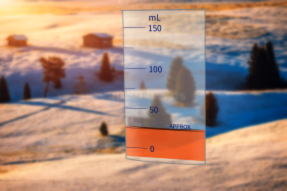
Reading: **25** mL
